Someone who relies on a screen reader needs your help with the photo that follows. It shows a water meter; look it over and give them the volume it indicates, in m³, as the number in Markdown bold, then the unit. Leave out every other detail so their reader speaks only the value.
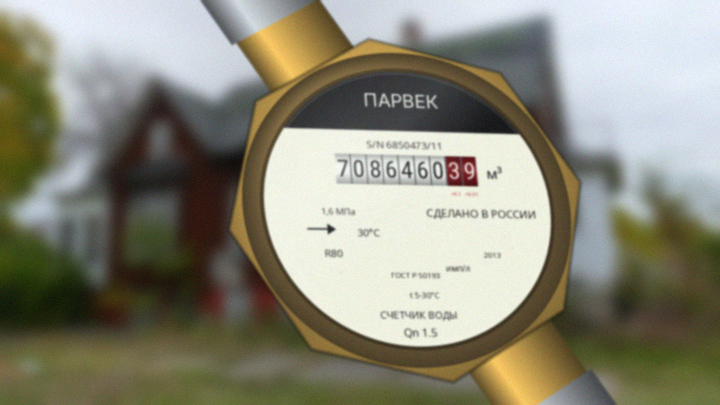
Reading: **7086460.39** m³
